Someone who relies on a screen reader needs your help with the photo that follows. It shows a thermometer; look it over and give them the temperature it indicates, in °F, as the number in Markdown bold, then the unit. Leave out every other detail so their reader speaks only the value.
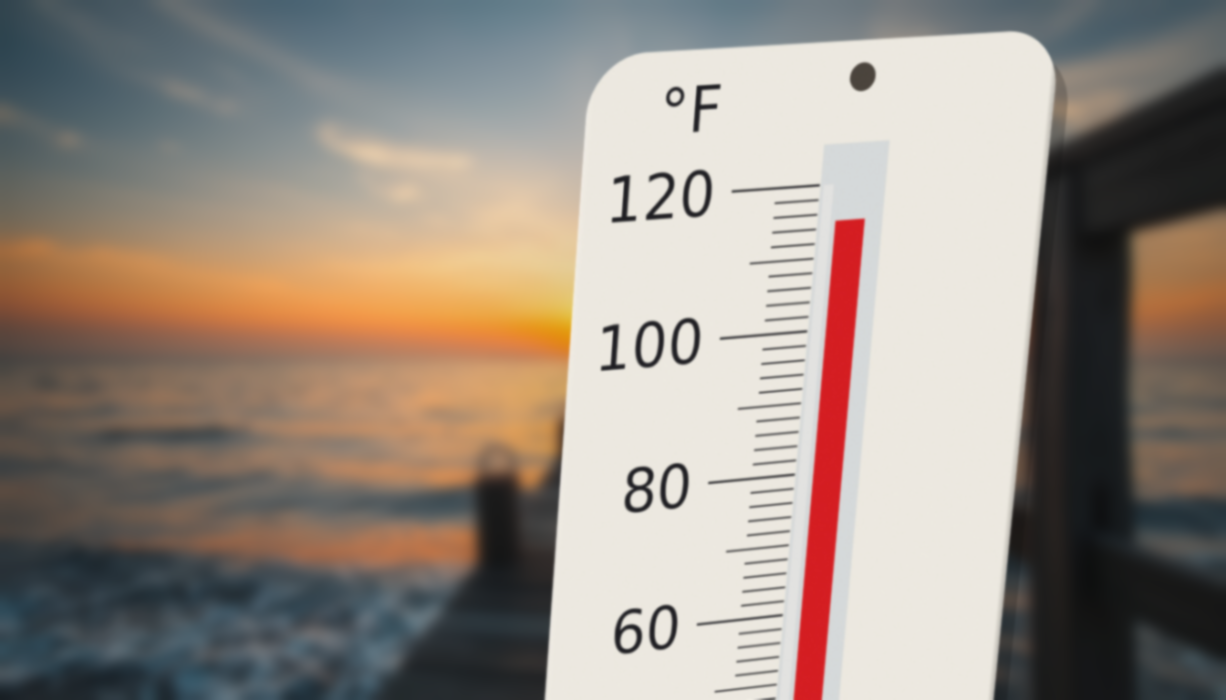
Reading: **115** °F
